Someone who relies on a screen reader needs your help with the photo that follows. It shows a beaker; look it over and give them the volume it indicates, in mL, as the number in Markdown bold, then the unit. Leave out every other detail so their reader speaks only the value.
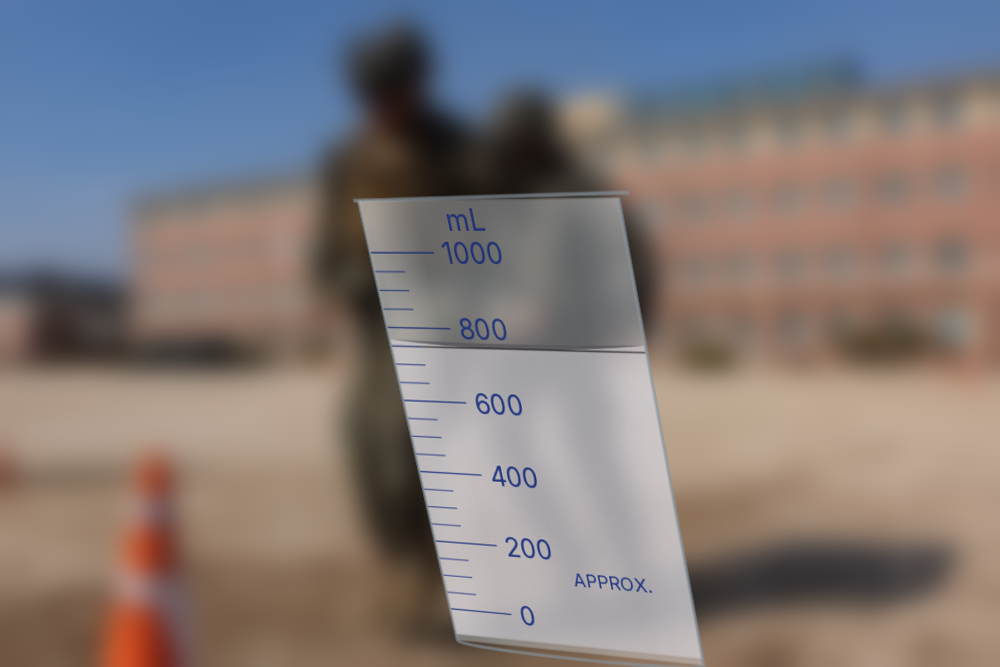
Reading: **750** mL
